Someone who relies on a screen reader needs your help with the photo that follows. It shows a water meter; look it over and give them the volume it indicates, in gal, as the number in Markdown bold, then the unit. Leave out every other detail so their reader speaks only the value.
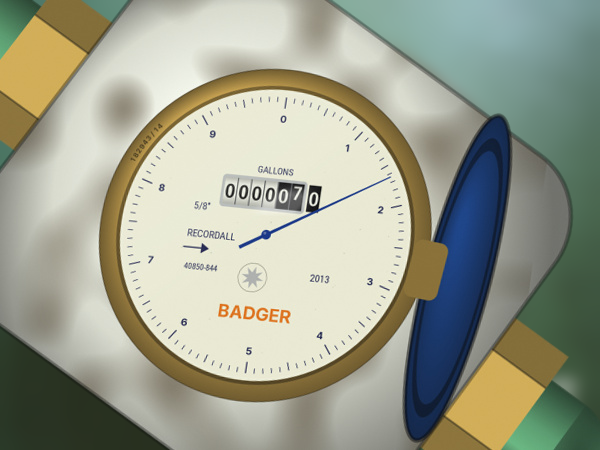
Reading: **71.6** gal
